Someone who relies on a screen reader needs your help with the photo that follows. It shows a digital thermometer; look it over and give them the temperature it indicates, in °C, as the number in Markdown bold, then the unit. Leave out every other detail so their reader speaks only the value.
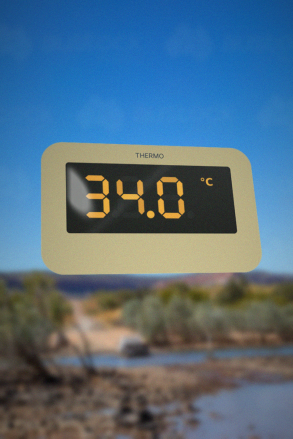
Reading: **34.0** °C
